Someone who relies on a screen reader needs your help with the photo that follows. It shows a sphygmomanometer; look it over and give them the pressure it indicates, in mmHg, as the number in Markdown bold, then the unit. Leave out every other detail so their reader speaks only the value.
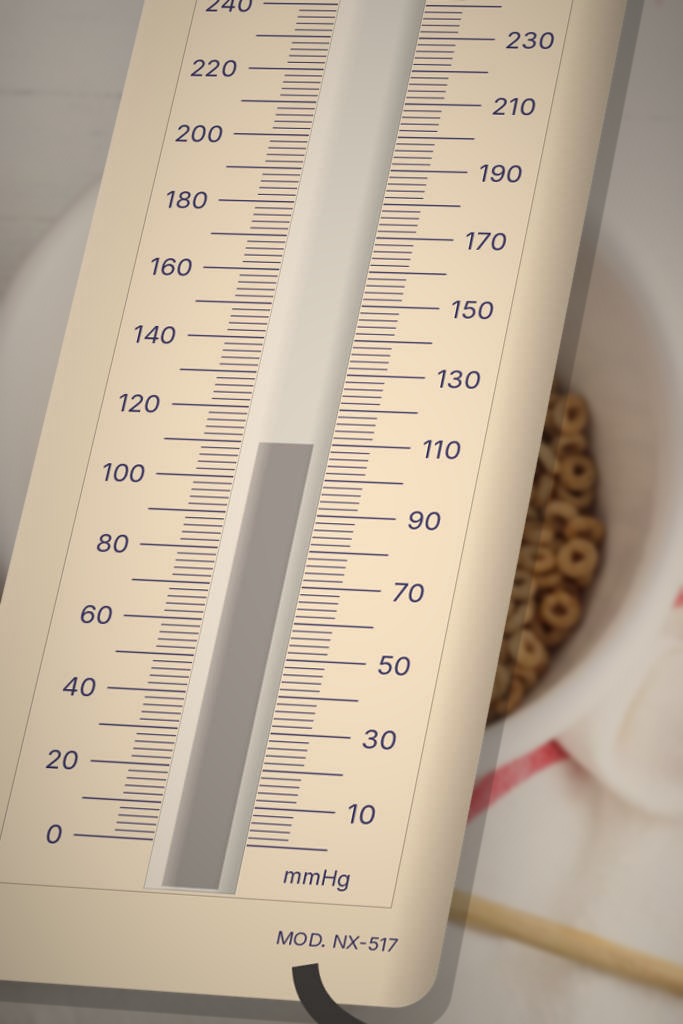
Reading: **110** mmHg
